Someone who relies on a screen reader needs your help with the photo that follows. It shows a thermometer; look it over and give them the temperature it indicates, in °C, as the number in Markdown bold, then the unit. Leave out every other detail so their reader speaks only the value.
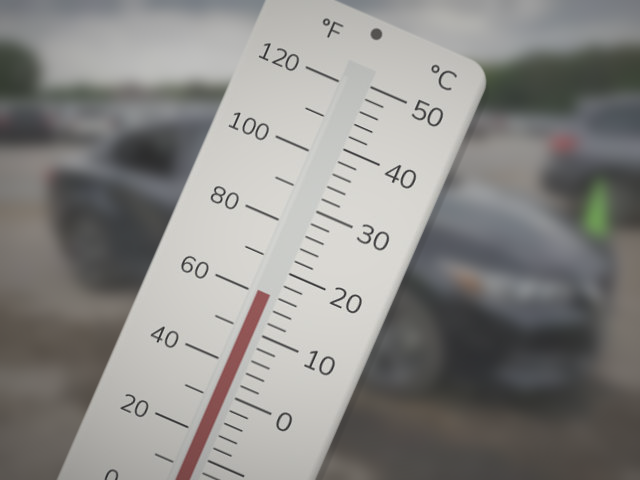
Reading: **16** °C
